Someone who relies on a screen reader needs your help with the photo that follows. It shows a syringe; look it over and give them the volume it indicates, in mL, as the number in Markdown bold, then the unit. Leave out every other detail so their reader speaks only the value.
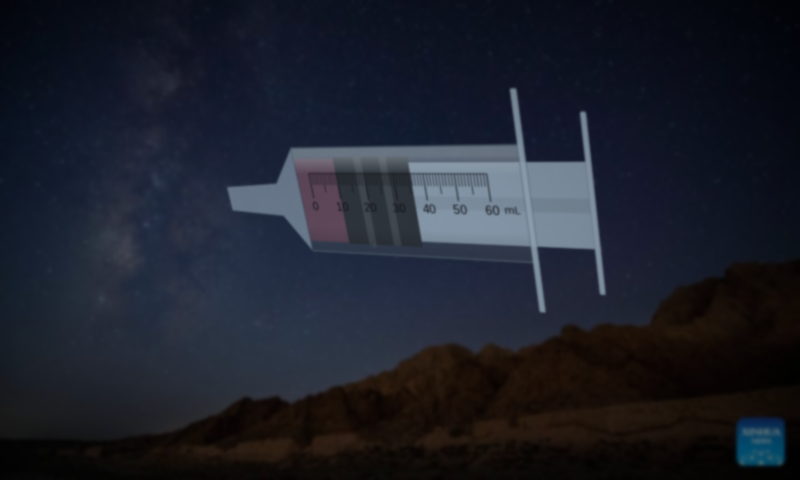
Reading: **10** mL
